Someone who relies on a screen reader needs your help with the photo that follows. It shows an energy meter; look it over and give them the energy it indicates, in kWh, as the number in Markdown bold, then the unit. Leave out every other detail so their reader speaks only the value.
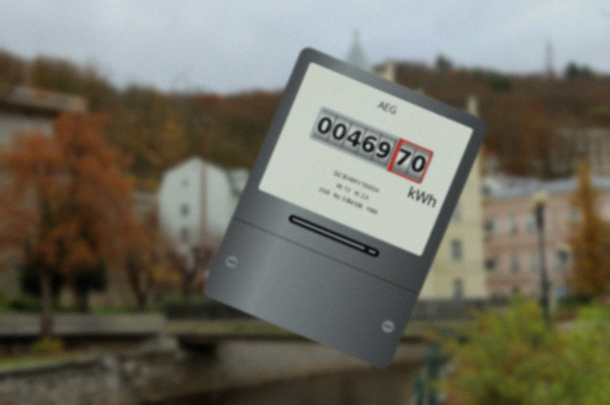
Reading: **469.70** kWh
